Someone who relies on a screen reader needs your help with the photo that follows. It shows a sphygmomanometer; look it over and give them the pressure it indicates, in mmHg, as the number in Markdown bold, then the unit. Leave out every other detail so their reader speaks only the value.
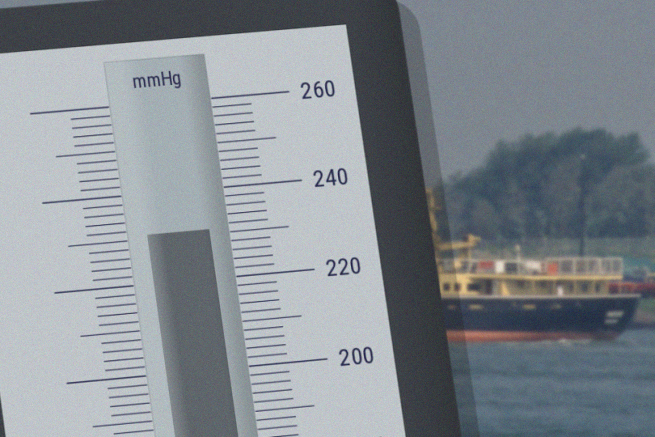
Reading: **231** mmHg
